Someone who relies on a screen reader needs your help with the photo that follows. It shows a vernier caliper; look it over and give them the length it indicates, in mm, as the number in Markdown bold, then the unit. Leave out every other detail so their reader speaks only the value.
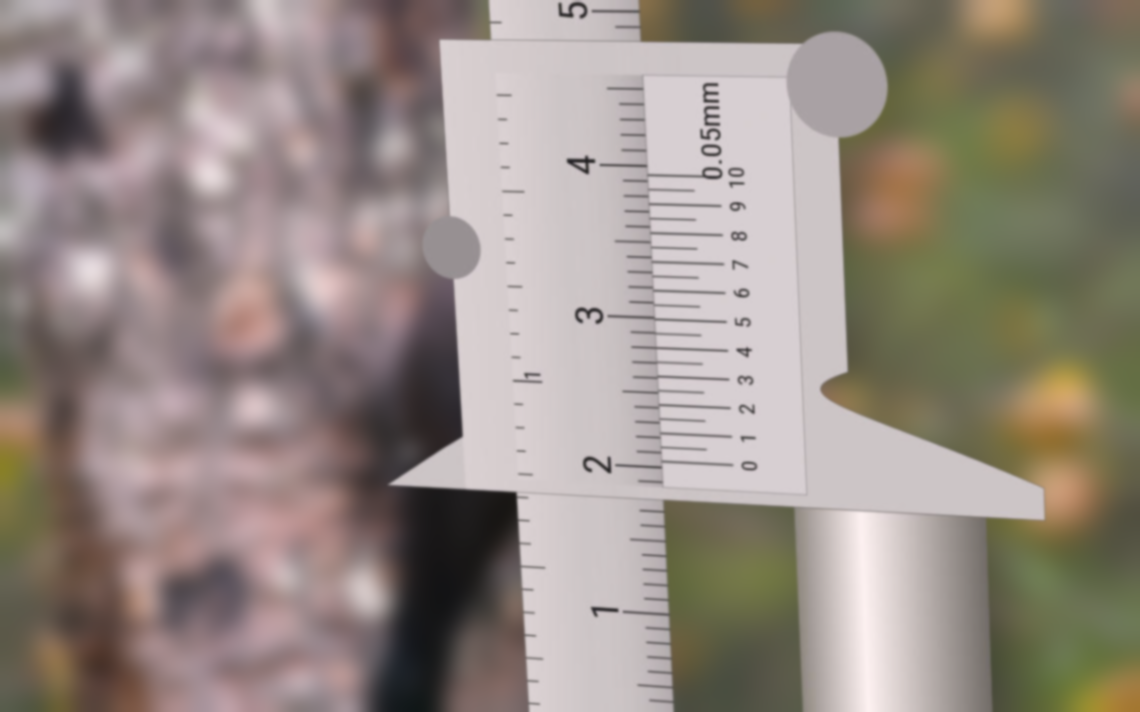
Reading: **20.4** mm
